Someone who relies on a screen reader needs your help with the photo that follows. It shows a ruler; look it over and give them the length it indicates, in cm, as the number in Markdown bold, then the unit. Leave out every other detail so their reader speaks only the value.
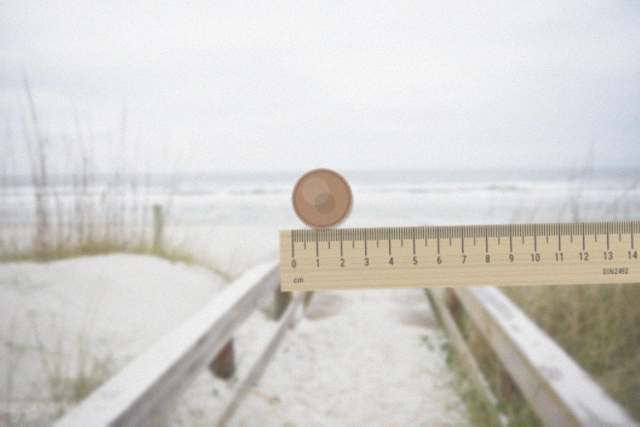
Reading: **2.5** cm
